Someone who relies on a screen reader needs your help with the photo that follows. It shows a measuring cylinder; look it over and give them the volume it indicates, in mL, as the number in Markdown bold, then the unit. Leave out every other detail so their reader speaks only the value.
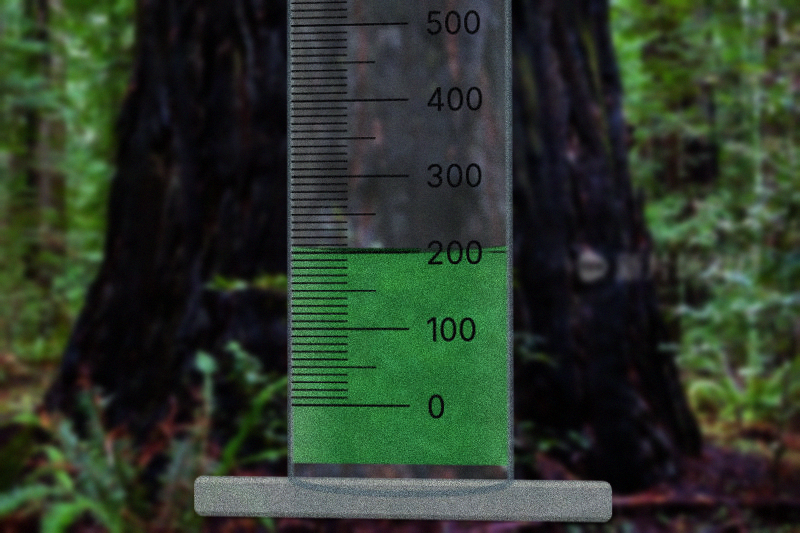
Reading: **200** mL
